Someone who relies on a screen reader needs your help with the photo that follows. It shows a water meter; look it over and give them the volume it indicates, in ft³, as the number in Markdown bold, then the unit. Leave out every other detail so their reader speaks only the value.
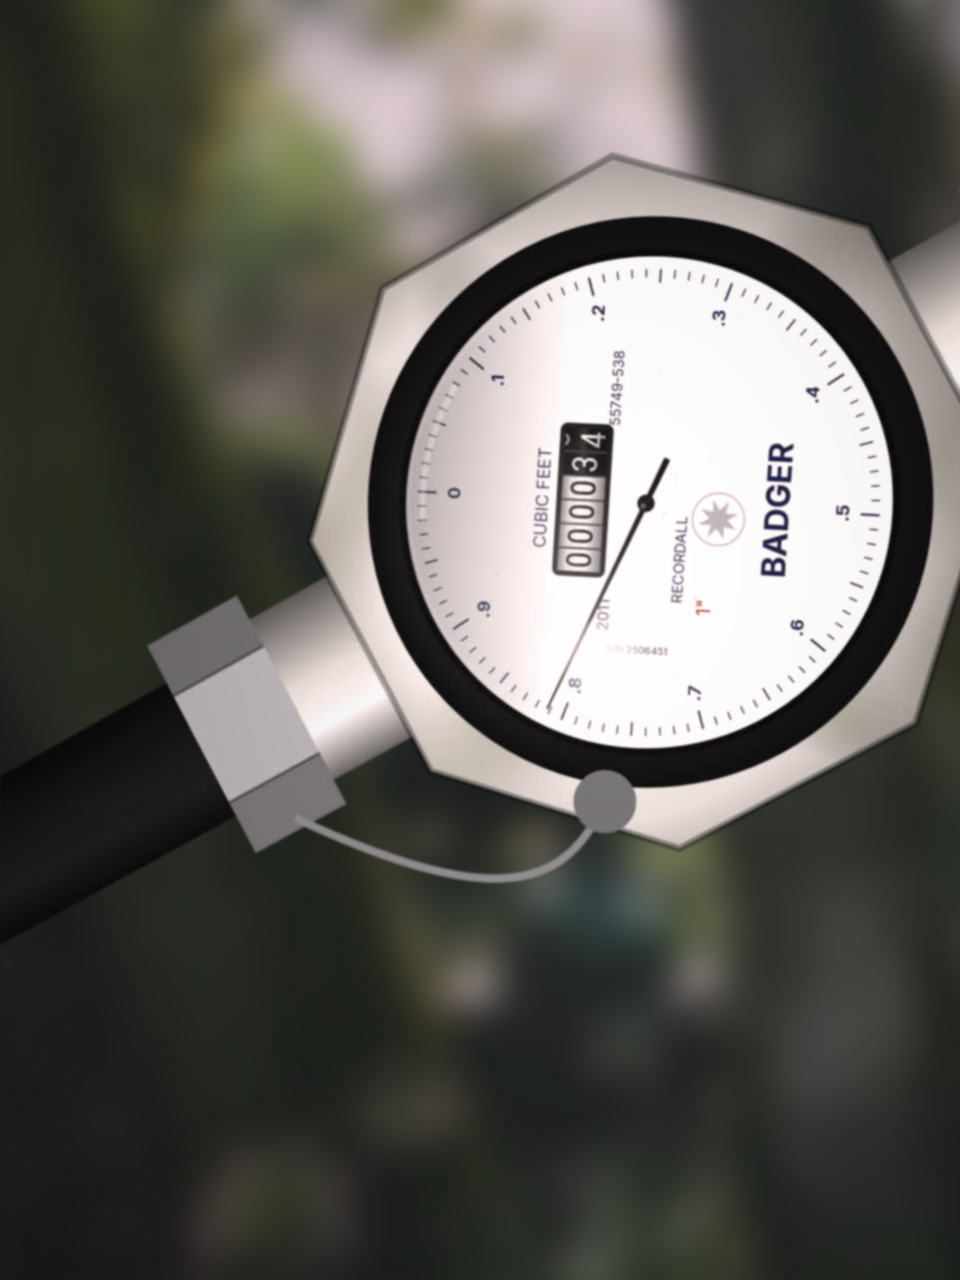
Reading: **33.81** ft³
